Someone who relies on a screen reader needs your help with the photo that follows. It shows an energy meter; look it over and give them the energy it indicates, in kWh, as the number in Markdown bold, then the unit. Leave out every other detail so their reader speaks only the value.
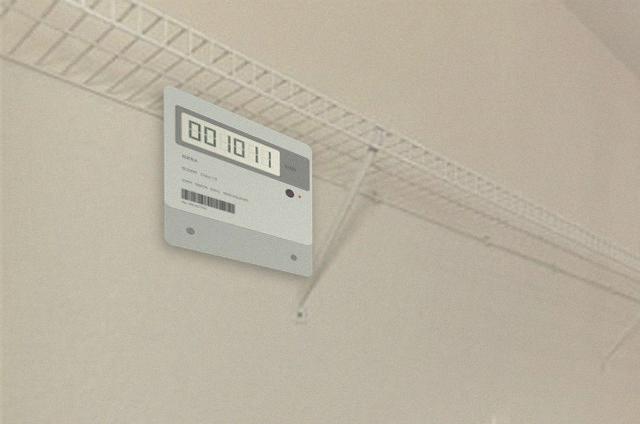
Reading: **1011** kWh
